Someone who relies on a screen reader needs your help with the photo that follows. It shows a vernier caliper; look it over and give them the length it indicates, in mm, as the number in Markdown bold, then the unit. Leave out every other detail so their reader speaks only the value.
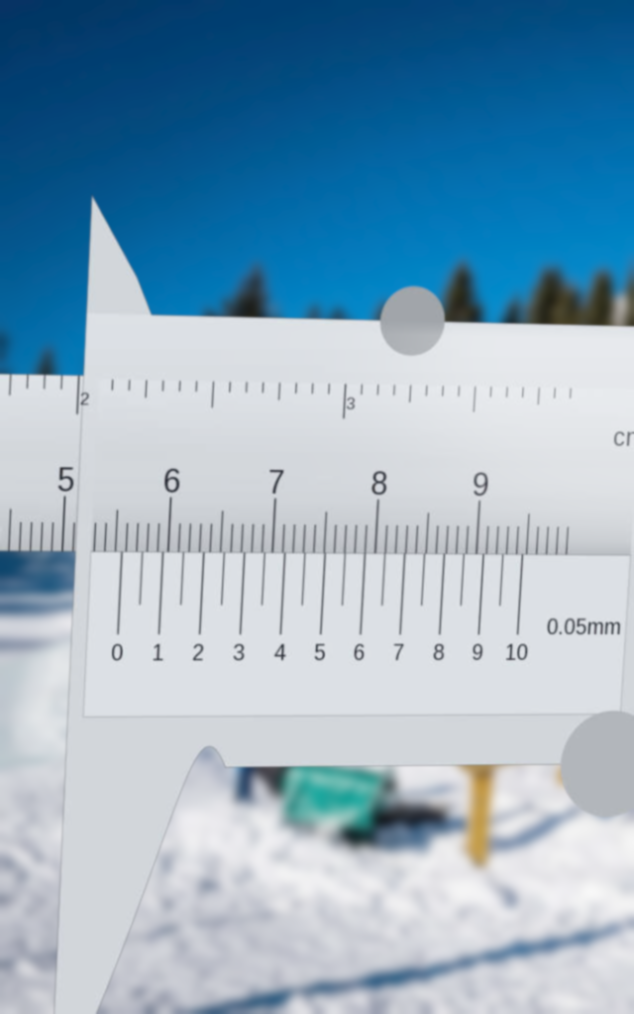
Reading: **55.6** mm
